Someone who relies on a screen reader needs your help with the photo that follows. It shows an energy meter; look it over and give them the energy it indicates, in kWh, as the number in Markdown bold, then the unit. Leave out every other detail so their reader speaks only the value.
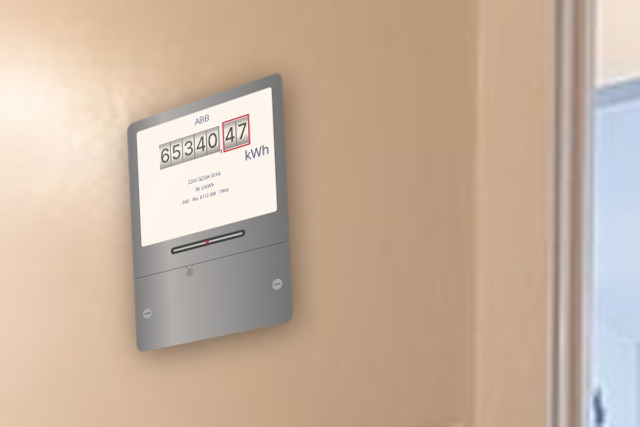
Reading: **65340.47** kWh
